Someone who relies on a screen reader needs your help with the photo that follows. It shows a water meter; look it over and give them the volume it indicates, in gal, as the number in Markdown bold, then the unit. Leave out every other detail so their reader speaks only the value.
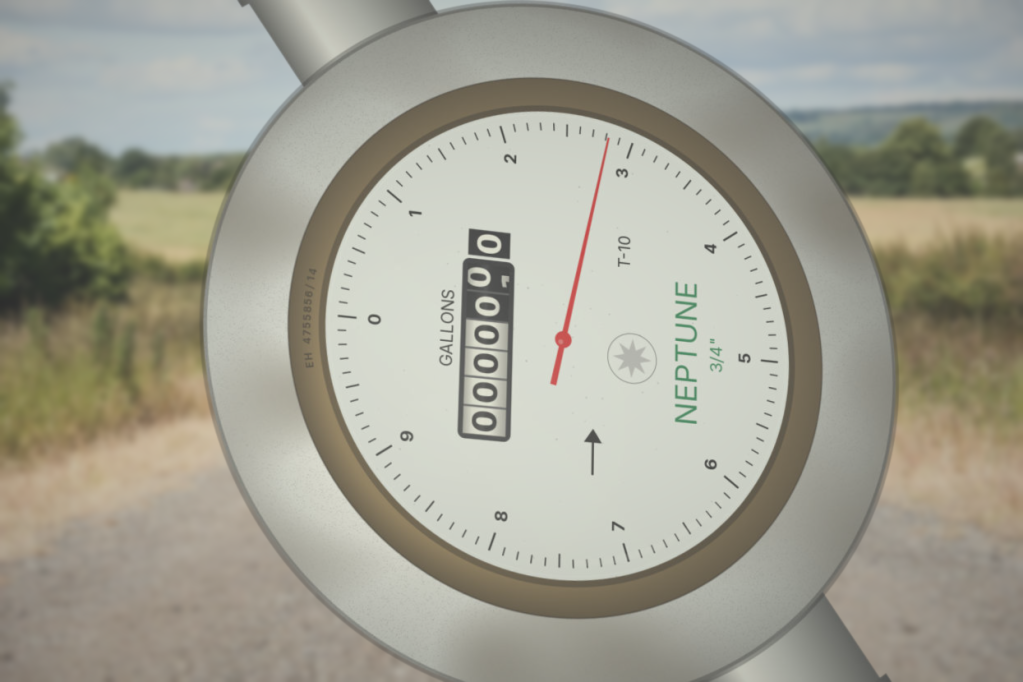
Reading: **2.8** gal
